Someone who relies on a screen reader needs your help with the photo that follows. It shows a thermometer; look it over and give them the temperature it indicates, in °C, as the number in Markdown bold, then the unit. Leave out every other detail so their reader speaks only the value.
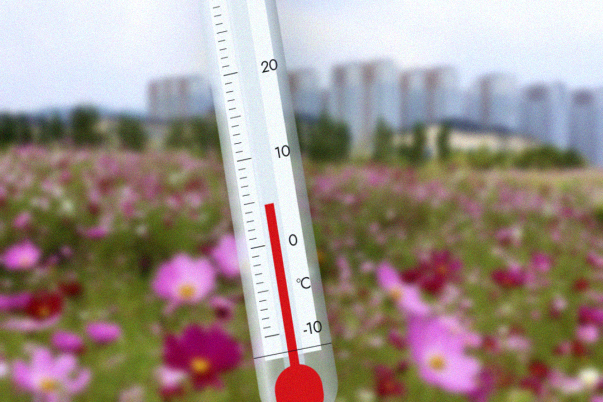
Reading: **4.5** °C
